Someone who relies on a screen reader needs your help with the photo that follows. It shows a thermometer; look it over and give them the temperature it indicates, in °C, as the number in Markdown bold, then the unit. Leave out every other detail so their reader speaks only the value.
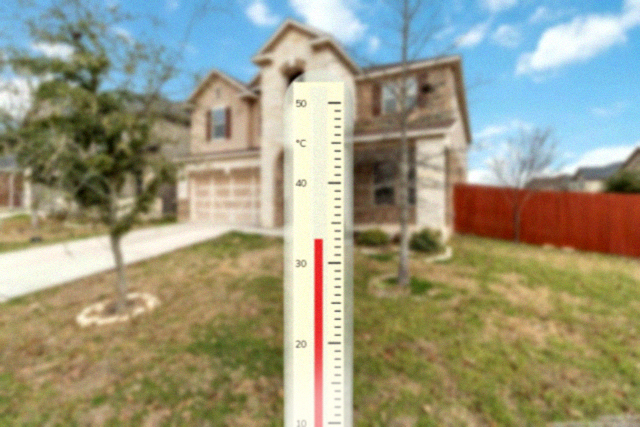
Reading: **33** °C
